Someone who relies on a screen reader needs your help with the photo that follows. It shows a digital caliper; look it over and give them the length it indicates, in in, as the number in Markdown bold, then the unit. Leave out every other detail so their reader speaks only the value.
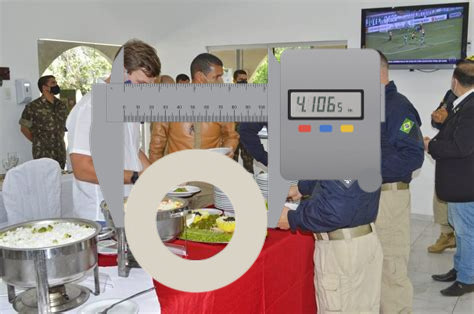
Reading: **4.1065** in
